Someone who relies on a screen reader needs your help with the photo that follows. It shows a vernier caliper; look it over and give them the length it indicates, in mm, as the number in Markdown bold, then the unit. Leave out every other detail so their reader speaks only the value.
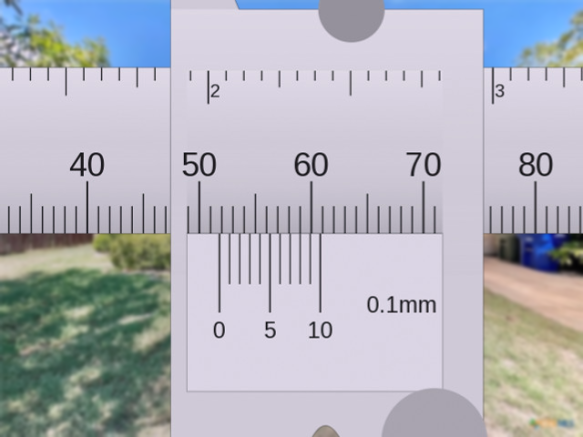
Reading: **51.8** mm
